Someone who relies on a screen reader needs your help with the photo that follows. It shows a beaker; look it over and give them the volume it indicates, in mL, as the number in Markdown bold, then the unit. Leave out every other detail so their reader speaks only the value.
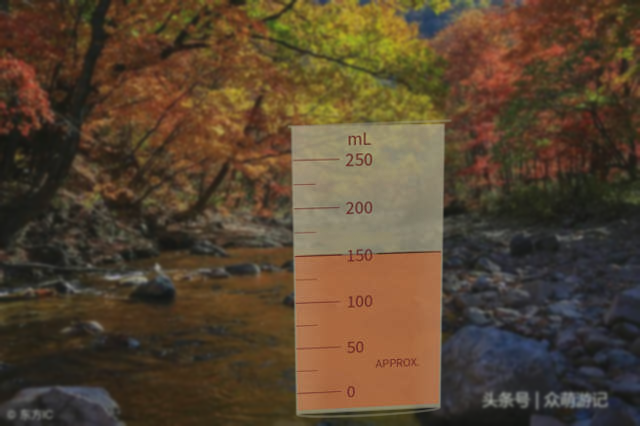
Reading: **150** mL
